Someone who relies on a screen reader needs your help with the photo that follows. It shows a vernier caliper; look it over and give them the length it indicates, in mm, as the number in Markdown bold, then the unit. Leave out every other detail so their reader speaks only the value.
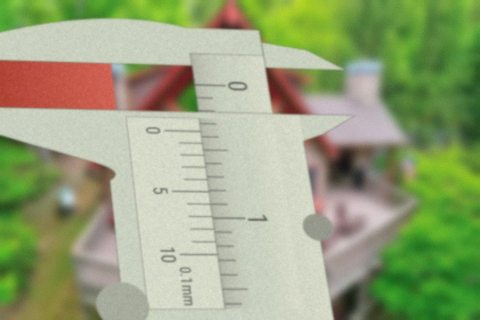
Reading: **3.6** mm
